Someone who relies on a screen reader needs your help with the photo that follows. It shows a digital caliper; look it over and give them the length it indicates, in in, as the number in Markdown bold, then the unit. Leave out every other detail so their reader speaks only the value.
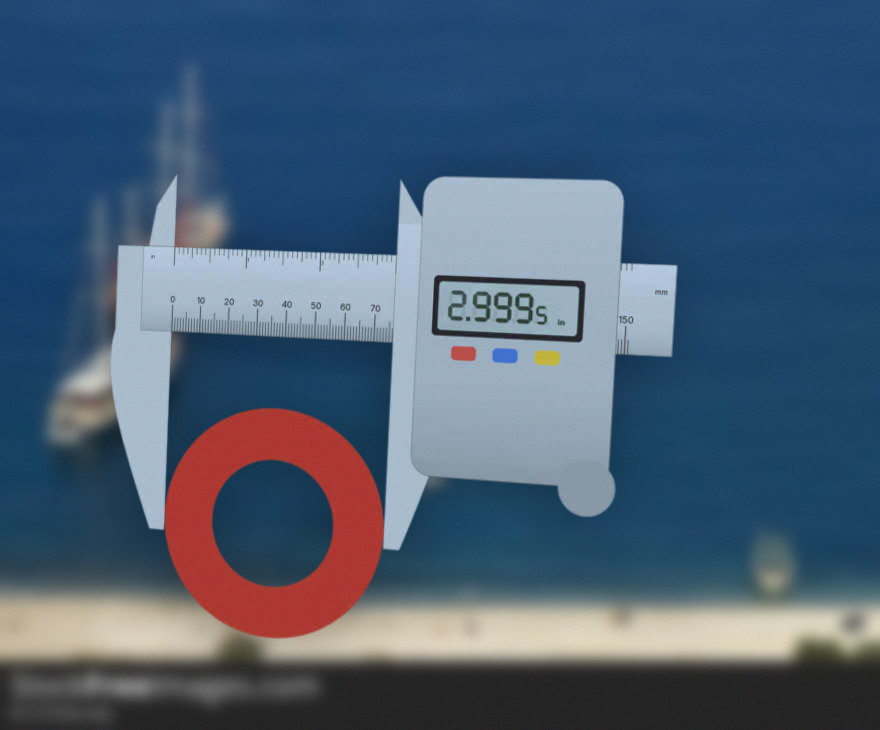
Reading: **2.9995** in
